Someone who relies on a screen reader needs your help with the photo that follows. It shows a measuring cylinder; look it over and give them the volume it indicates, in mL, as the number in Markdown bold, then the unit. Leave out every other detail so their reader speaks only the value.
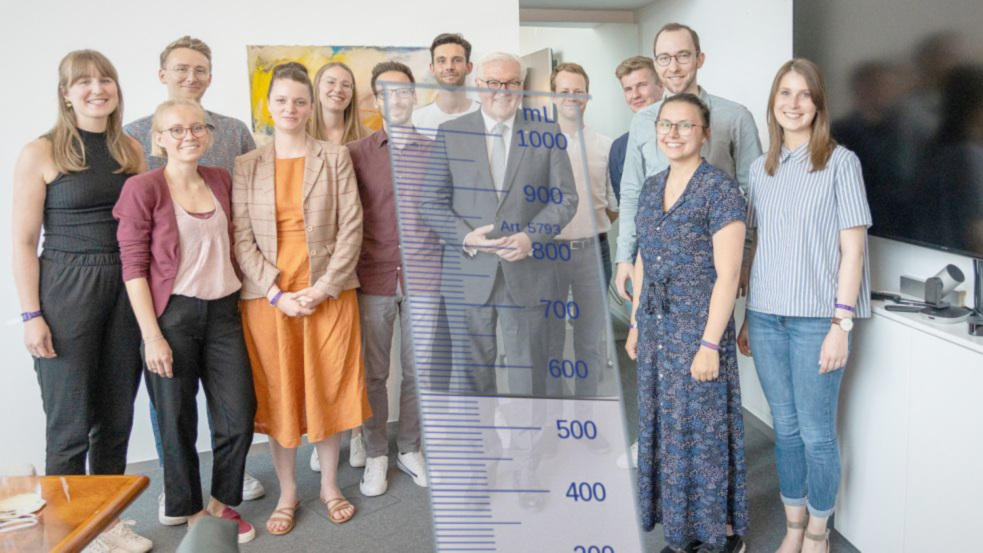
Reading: **550** mL
